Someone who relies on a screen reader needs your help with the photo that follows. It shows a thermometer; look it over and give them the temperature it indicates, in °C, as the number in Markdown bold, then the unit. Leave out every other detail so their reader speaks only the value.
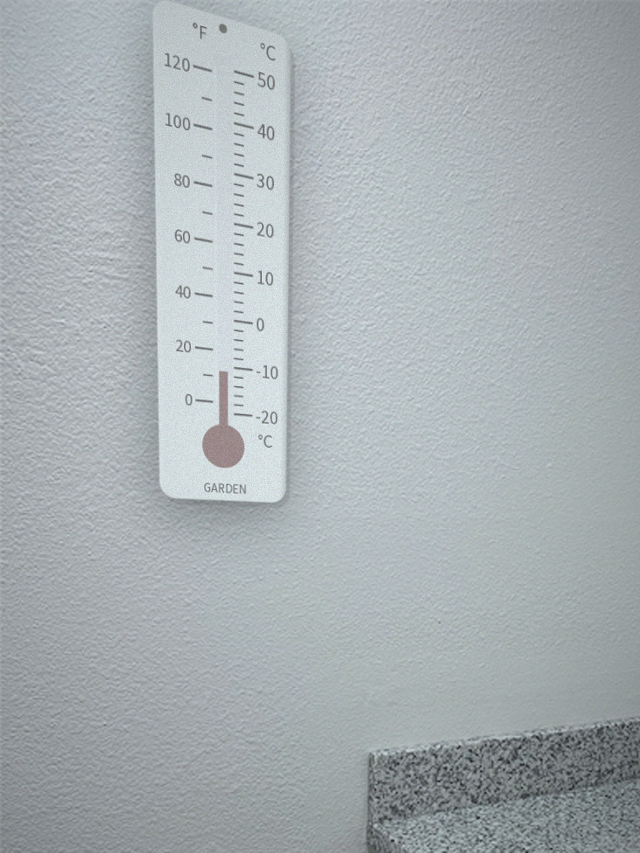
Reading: **-11** °C
